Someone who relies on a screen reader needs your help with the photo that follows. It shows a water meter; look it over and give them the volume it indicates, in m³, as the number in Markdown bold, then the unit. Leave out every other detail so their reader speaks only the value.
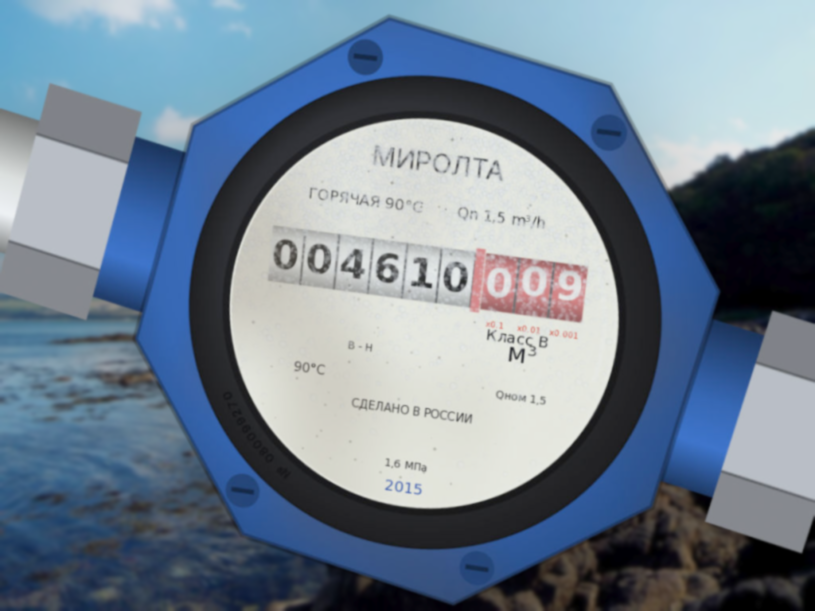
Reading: **4610.009** m³
